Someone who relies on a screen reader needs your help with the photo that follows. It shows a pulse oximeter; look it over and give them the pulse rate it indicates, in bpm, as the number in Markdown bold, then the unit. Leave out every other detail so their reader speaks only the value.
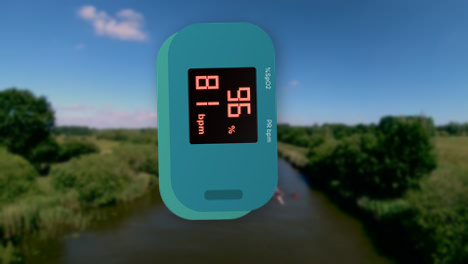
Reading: **81** bpm
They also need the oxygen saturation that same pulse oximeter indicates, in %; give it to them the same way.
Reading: **96** %
